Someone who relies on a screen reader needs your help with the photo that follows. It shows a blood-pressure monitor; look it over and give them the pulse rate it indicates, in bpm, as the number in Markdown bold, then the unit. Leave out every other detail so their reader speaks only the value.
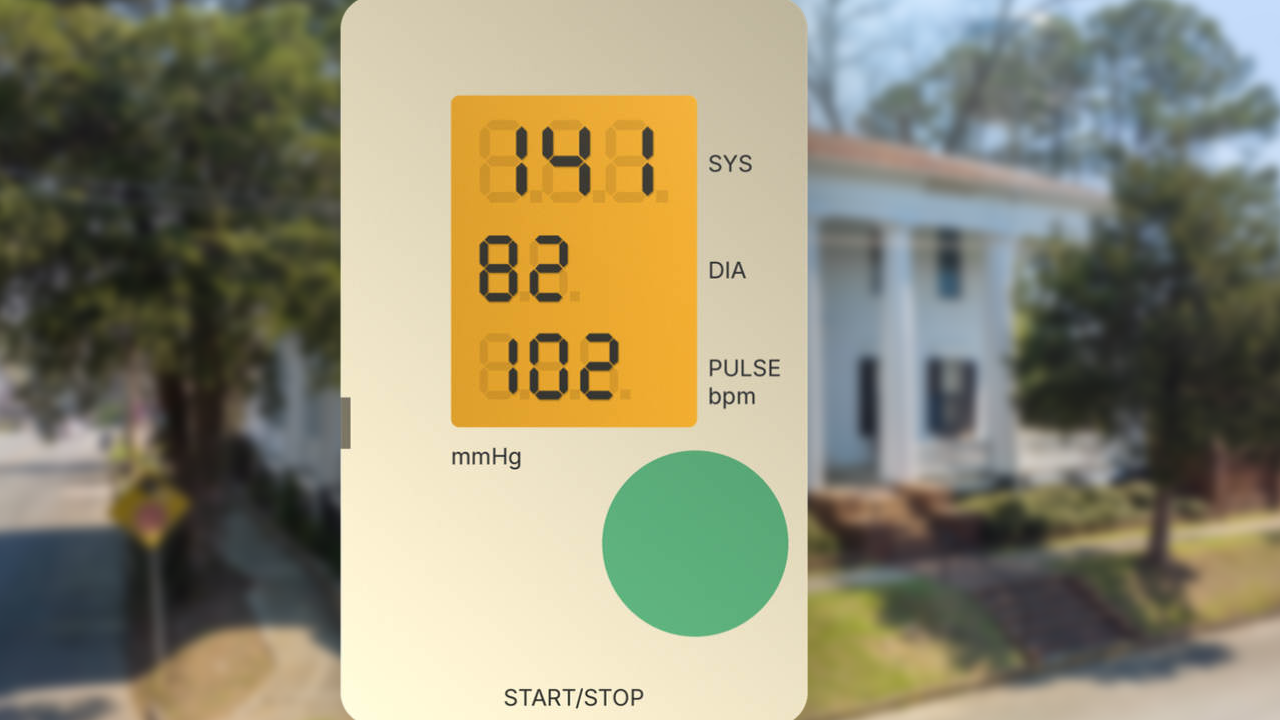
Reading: **102** bpm
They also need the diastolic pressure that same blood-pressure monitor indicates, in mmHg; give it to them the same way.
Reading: **82** mmHg
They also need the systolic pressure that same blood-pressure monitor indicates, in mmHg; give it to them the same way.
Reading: **141** mmHg
